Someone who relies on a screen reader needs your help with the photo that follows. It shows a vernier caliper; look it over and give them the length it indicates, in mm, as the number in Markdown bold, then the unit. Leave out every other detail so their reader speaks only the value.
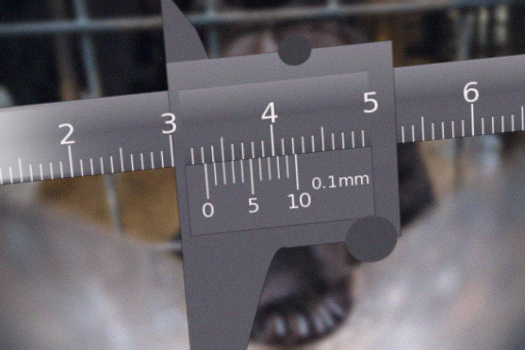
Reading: **33.2** mm
